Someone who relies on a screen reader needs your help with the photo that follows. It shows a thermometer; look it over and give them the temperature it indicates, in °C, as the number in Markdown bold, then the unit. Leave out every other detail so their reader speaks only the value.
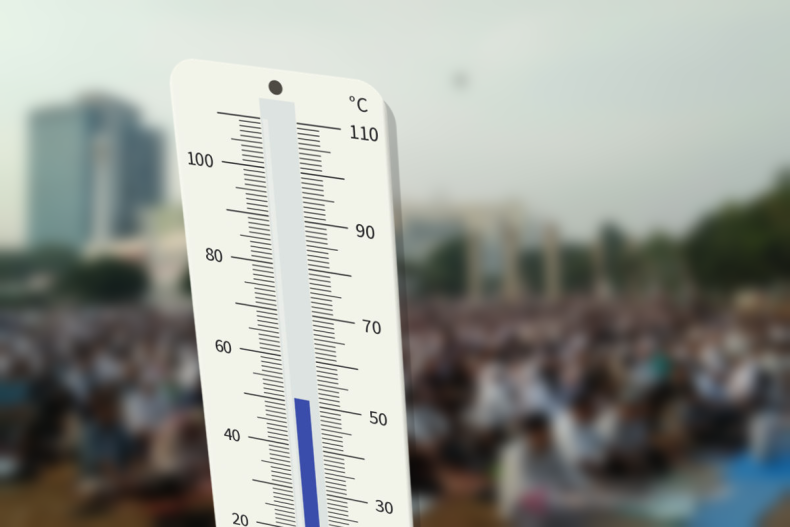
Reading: **51** °C
